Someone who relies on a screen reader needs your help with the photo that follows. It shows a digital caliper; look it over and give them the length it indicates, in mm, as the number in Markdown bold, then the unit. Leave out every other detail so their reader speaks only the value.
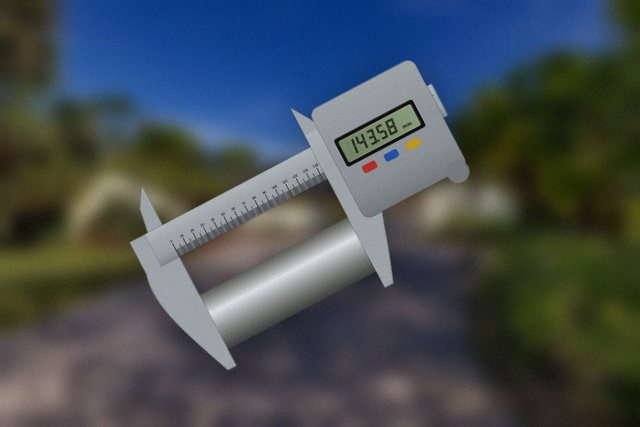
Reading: **143.58** mm
